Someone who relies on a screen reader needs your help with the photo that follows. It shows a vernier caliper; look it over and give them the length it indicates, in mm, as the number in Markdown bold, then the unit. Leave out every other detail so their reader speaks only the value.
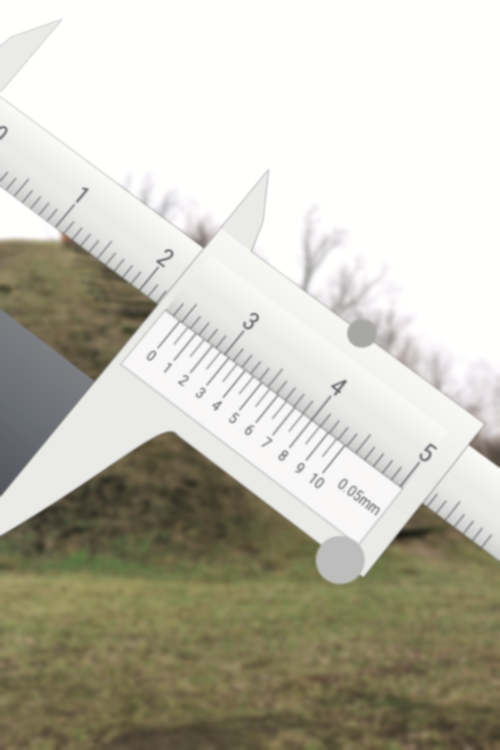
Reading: **24.8** mm
